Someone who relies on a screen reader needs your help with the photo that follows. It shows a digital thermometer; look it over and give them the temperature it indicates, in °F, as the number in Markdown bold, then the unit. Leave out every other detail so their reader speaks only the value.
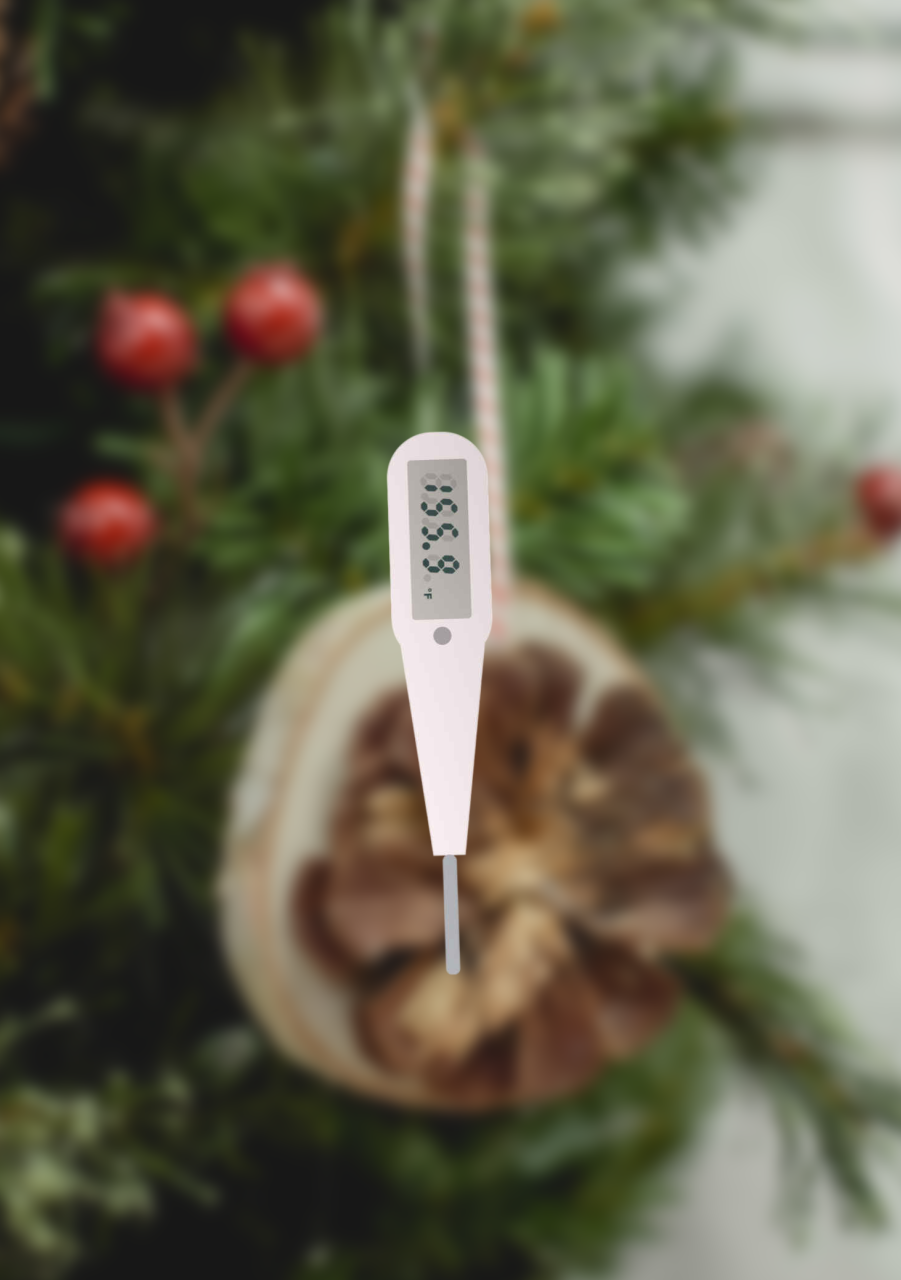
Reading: **155.9** °F
